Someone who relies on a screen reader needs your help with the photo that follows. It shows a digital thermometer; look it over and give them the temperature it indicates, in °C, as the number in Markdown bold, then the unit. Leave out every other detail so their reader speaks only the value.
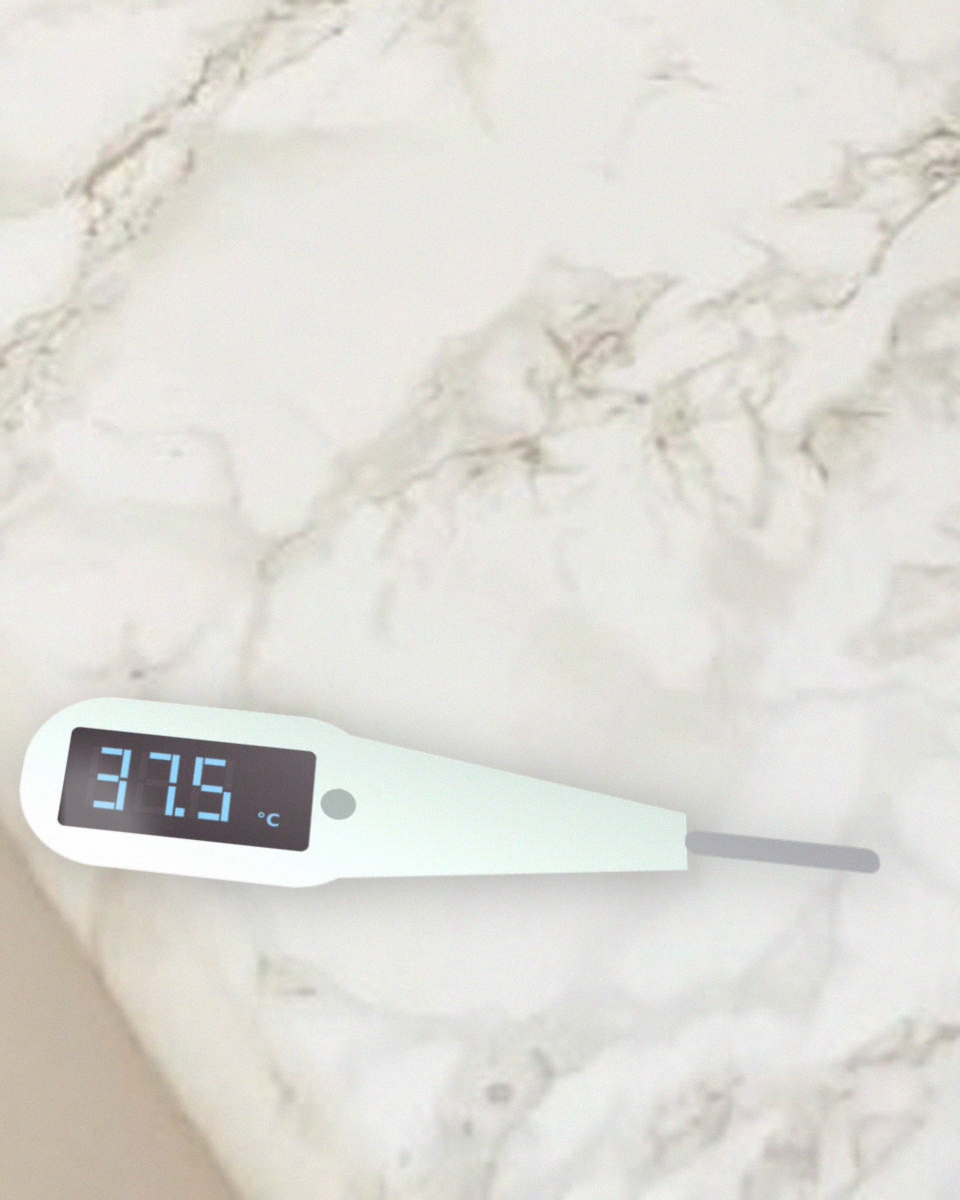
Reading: **37.5** °C
